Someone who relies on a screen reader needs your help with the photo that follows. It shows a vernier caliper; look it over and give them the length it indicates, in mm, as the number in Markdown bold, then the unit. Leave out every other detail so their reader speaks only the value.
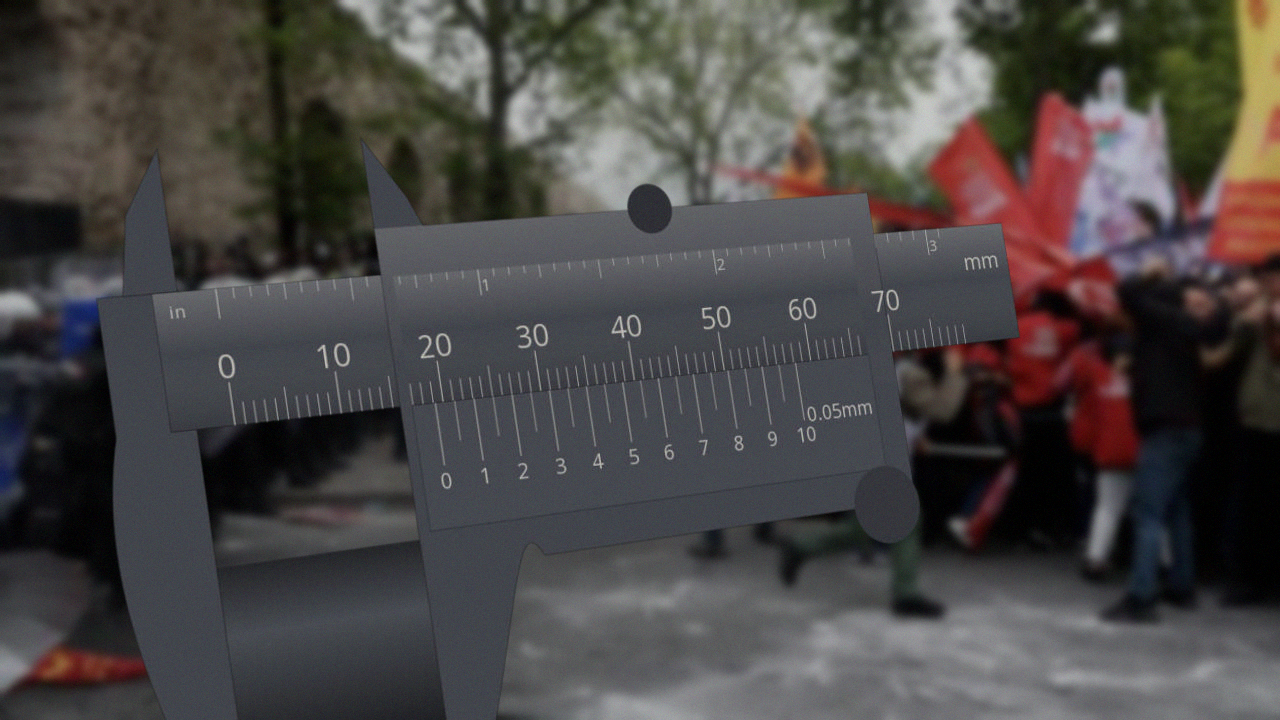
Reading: **19.2** mm
